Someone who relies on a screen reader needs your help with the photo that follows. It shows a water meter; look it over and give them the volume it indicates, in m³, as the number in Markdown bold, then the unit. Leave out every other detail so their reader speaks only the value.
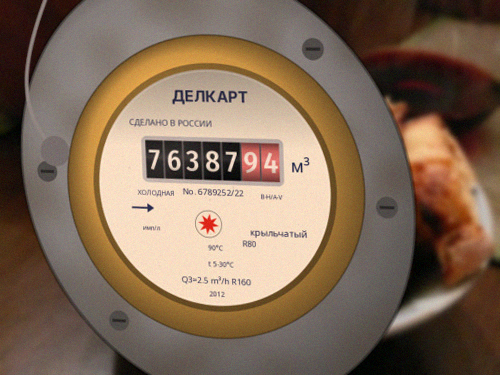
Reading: **76387.94** m³
